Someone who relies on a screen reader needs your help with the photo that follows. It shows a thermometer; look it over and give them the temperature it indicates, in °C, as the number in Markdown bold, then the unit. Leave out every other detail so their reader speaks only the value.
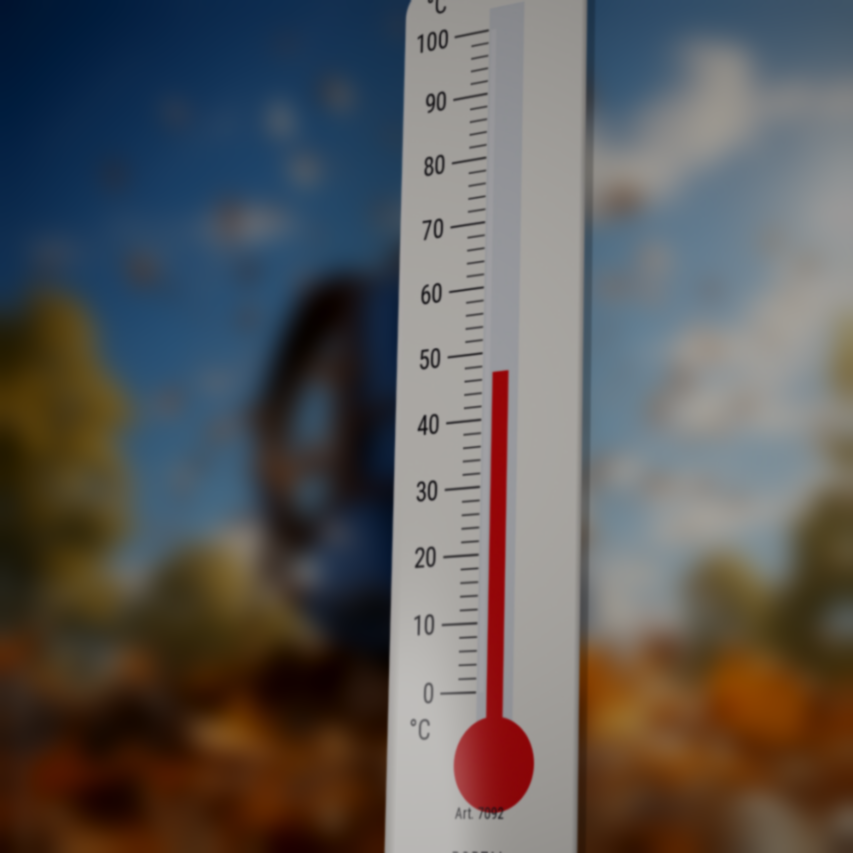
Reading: **47** °C
